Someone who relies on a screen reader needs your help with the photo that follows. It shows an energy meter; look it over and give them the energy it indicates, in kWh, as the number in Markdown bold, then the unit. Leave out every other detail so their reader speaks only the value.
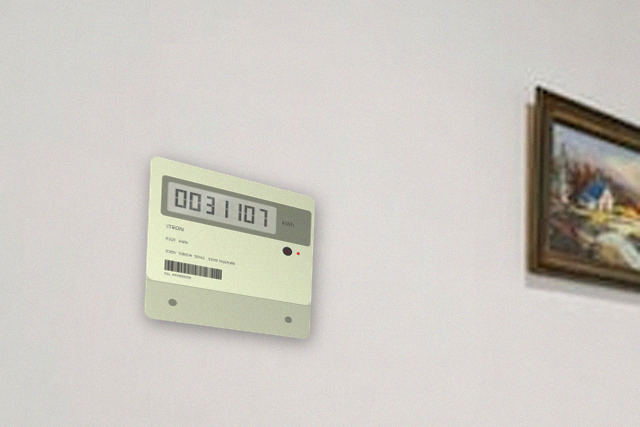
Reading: **31107** kWh
